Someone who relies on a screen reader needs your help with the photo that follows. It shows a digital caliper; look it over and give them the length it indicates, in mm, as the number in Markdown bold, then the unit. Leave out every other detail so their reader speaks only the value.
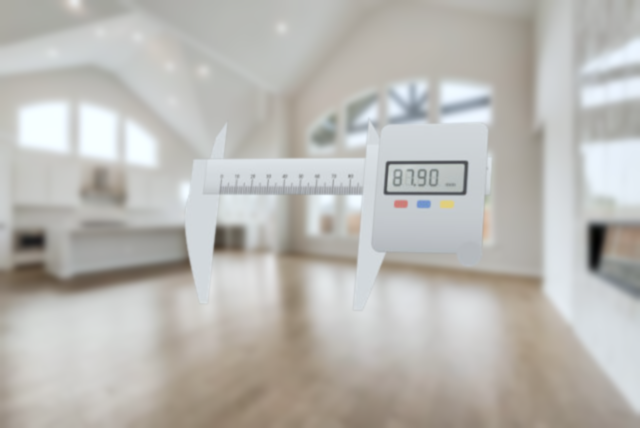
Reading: **87.90** mm
